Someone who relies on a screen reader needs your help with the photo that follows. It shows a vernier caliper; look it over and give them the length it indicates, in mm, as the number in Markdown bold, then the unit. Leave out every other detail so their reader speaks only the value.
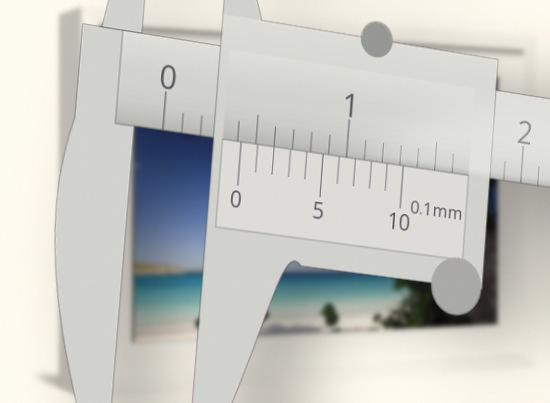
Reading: **4.2** mm
